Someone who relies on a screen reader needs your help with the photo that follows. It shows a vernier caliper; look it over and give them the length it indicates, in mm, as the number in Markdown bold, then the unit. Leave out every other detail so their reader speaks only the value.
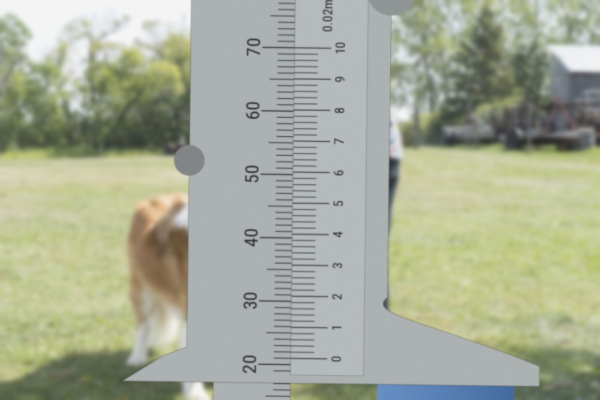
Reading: **21.0** mm
